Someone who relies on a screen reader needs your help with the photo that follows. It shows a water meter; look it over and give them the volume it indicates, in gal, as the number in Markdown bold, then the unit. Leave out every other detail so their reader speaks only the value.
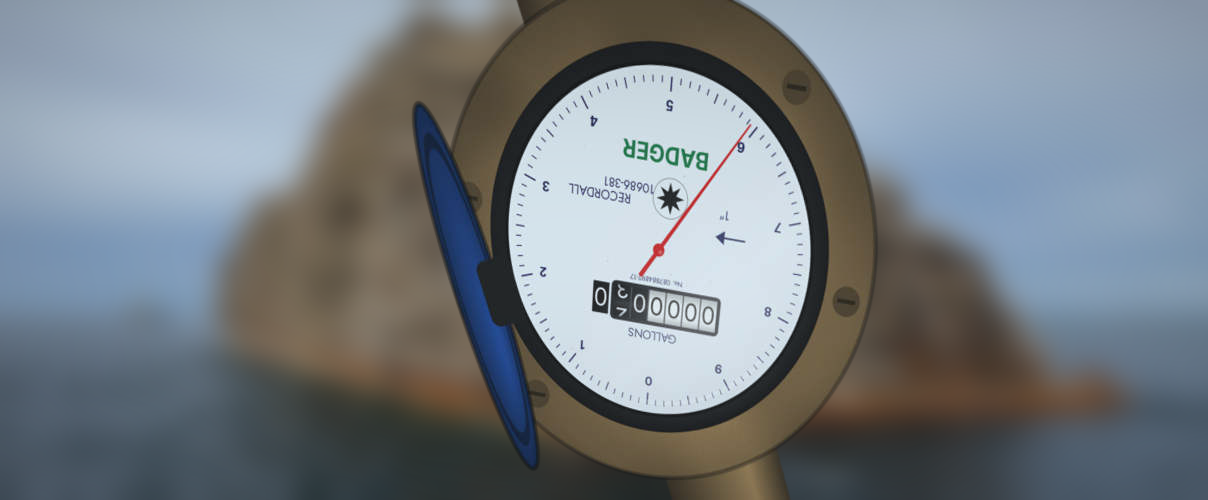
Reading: **25.9** gal
